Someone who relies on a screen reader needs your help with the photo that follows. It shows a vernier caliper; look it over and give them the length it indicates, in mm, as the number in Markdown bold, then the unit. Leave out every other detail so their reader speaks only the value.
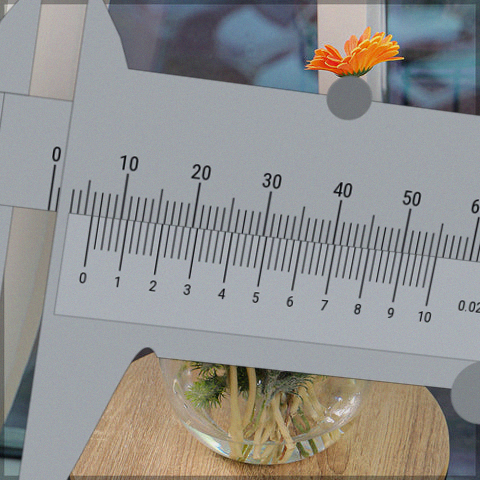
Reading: **6.0** mm
